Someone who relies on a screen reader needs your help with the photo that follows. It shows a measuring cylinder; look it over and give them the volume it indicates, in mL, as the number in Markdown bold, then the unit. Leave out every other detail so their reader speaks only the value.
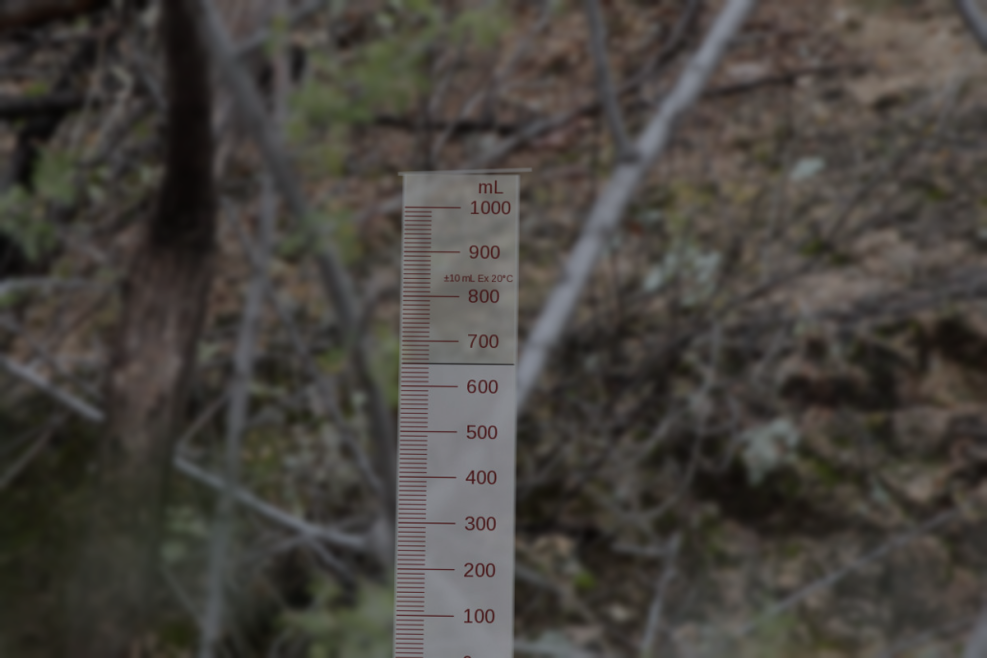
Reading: **650** mL
